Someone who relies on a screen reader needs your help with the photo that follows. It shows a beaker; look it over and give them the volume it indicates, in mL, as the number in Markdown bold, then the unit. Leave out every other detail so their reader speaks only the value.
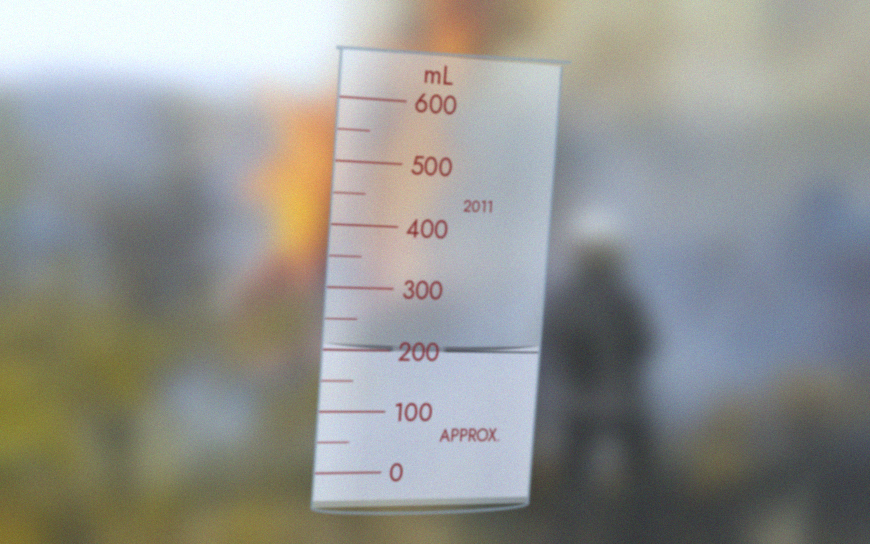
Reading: **200** mL
